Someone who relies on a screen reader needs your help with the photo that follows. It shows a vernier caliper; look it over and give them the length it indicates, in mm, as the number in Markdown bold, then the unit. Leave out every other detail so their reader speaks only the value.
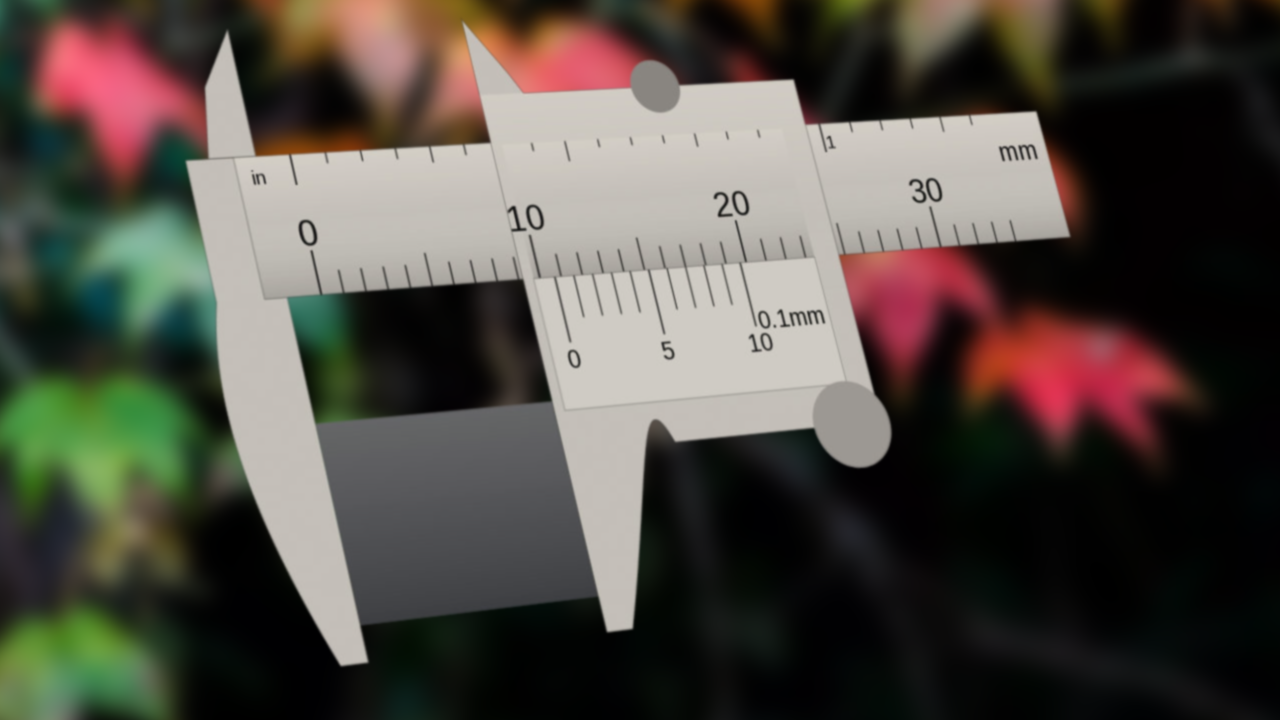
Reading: **10.7** mm
